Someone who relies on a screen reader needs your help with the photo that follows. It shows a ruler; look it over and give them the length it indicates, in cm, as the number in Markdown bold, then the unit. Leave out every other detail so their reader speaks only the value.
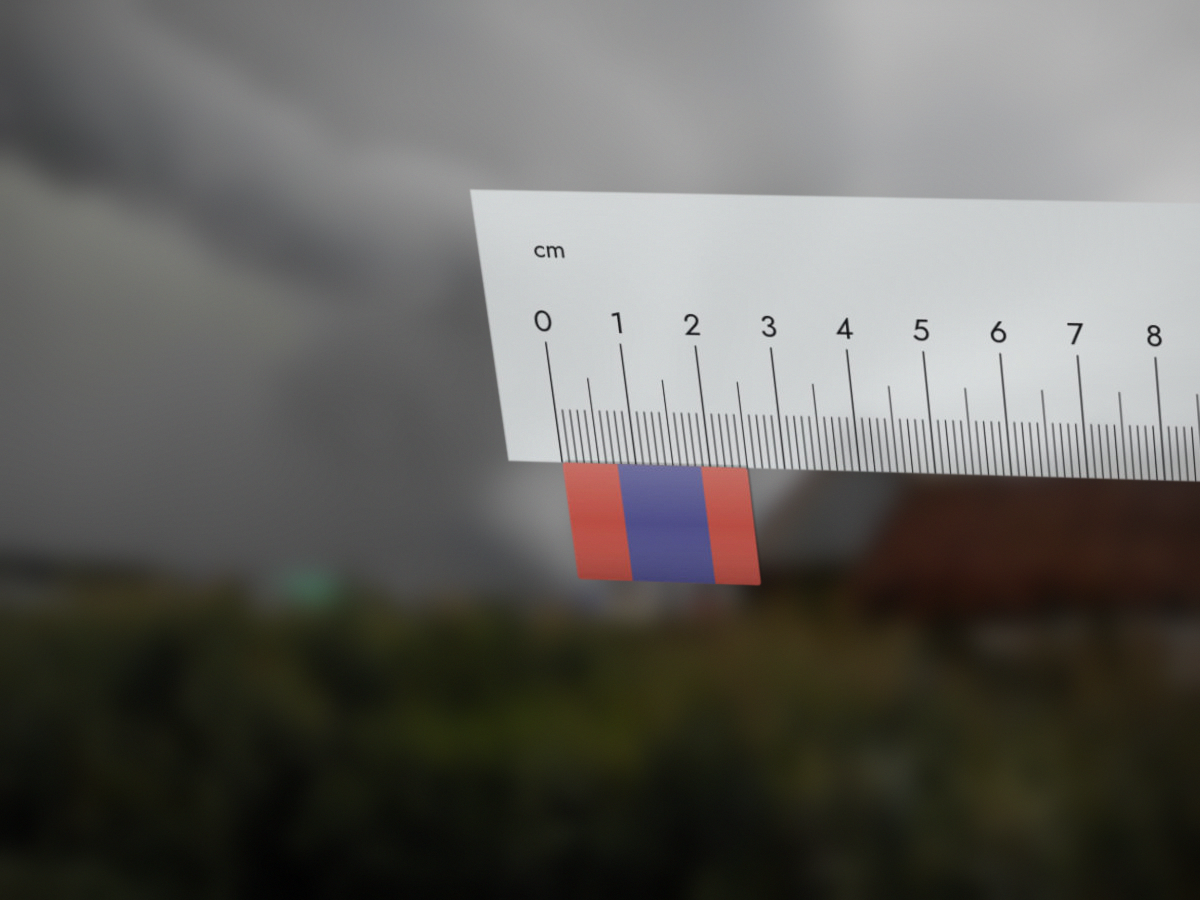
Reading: **2.5** cm
